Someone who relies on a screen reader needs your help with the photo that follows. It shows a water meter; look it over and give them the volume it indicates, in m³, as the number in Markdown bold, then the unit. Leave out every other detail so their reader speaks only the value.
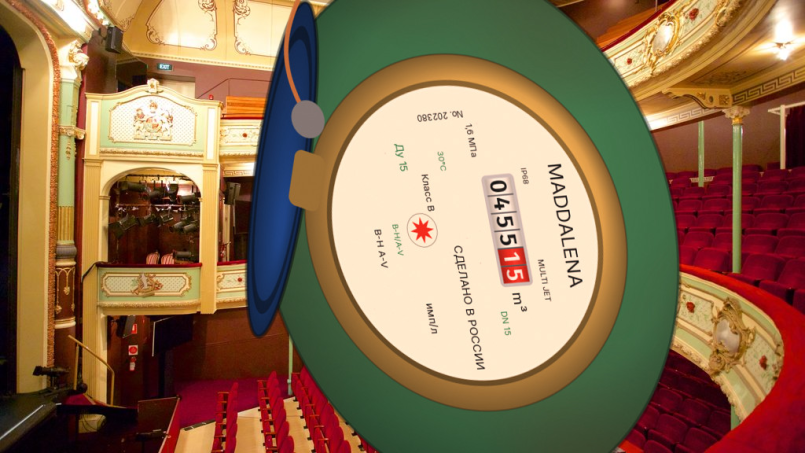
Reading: **455.15** m³
